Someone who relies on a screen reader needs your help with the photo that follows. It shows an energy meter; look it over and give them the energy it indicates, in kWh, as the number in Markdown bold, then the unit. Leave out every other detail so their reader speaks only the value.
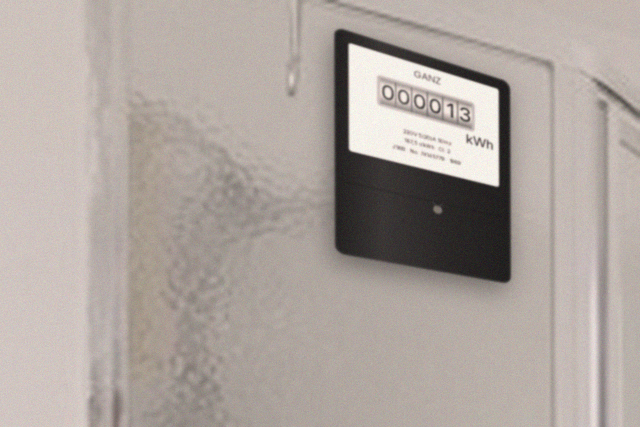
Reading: **13** kWh
